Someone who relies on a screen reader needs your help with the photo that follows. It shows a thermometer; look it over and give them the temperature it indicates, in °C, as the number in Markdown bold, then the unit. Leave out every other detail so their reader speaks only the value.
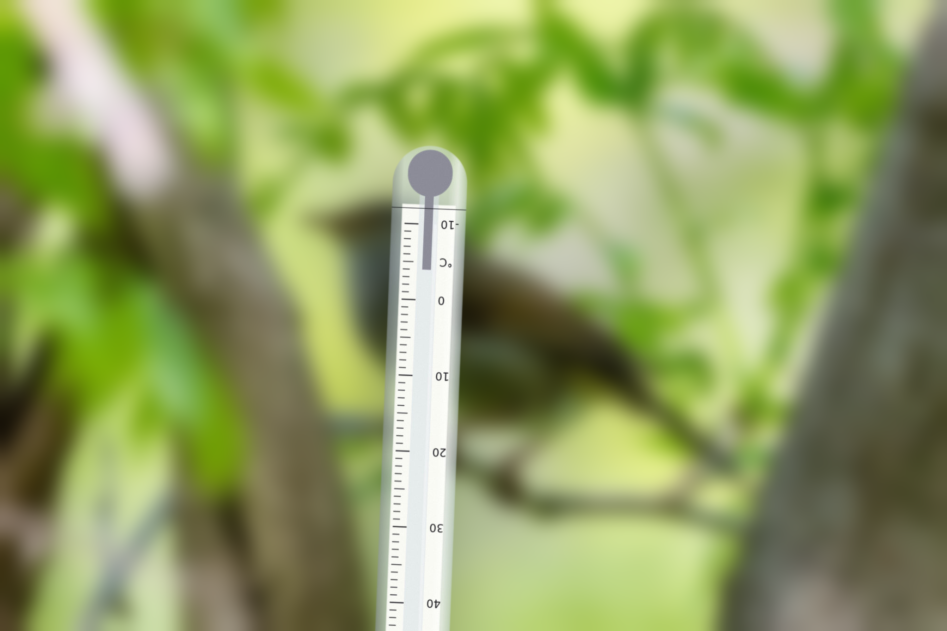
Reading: **-4** °C
